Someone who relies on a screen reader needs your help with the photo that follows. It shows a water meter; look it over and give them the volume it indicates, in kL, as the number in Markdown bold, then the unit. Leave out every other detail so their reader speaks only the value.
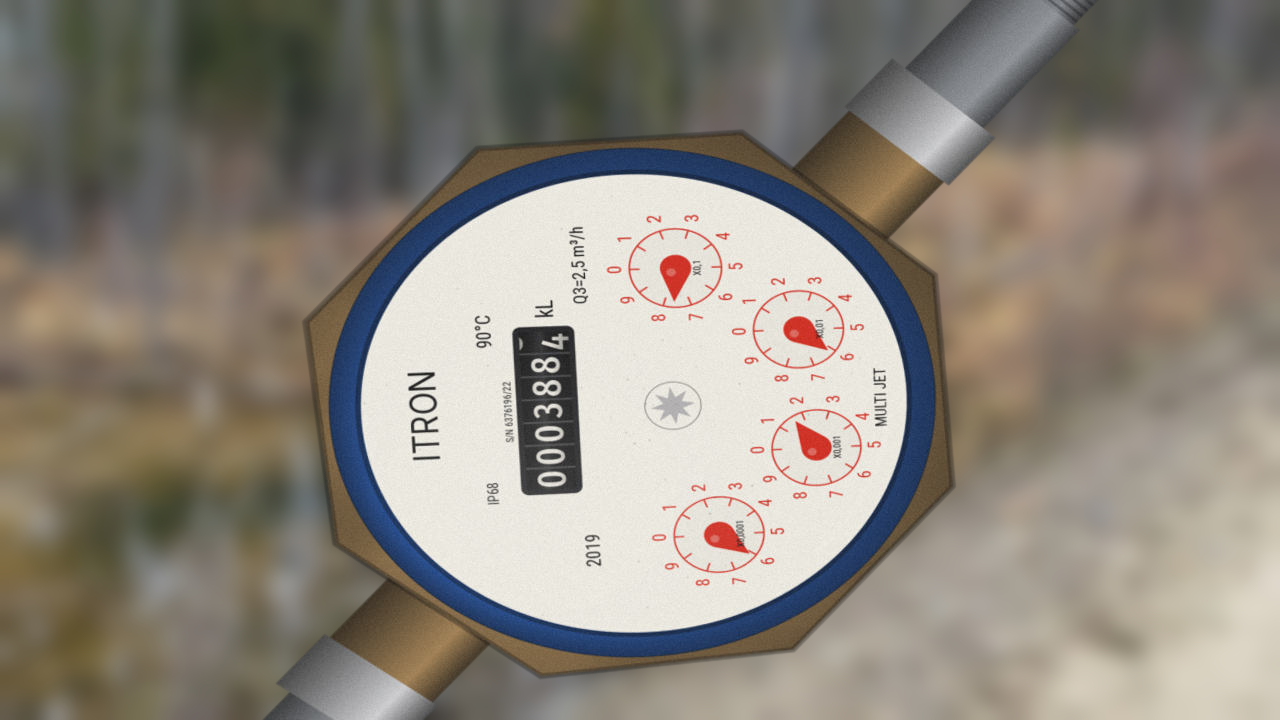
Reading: **3883.7616** kL
